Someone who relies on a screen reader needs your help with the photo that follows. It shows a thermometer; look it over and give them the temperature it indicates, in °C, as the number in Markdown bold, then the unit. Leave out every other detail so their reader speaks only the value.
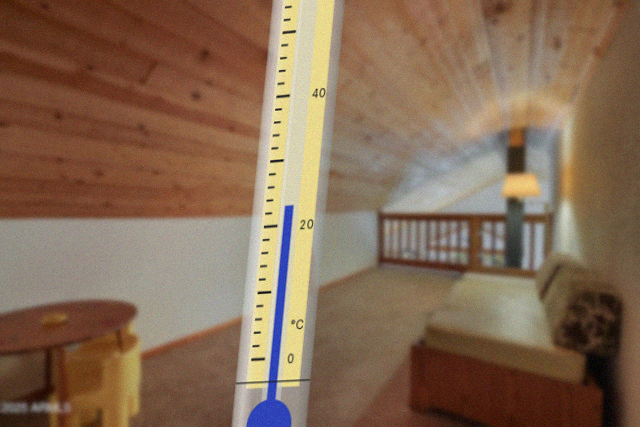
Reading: **23** °C
